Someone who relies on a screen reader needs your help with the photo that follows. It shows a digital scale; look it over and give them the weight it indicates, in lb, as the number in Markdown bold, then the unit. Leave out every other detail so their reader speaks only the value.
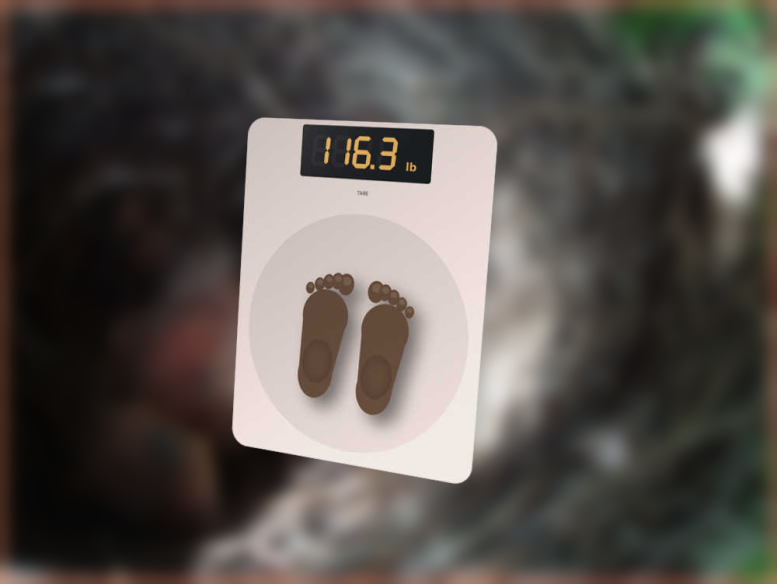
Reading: **116.3** lb
